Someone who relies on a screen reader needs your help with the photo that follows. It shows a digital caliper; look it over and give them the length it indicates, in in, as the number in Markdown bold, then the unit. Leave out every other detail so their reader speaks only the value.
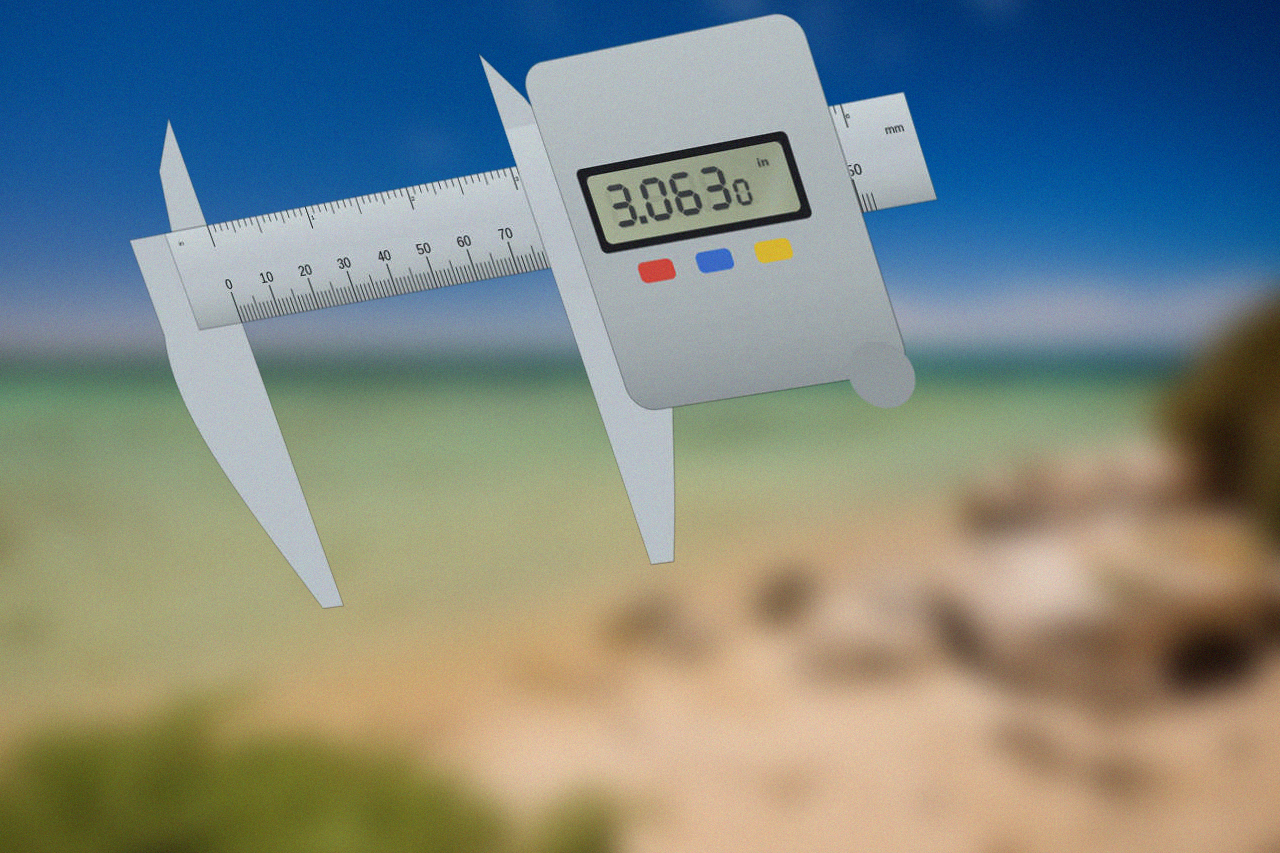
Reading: **3.0630** in
